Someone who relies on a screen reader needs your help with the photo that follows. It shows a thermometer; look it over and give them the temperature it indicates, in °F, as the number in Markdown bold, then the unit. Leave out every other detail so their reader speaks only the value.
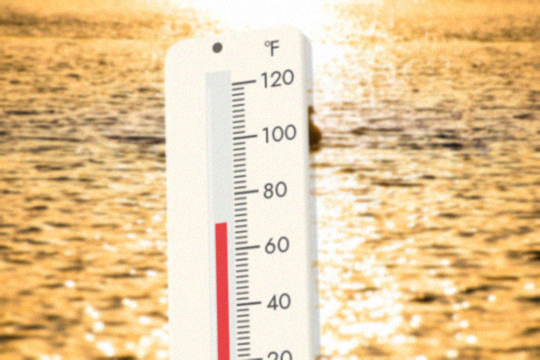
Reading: **70** °F
